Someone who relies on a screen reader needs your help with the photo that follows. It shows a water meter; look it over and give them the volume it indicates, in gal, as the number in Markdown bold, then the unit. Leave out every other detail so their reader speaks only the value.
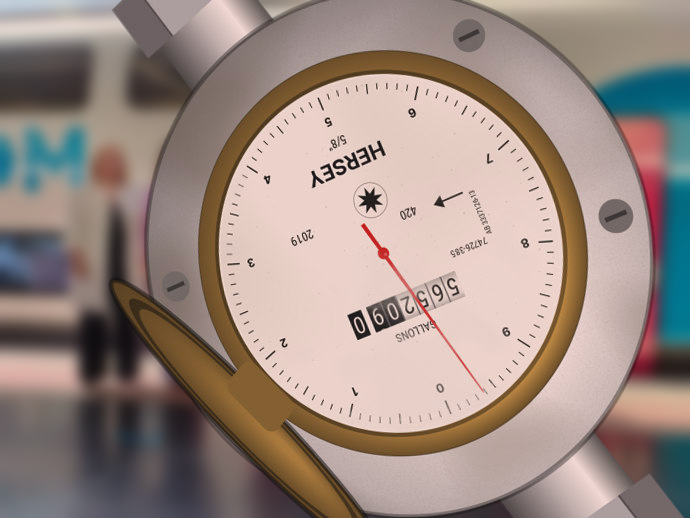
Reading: **5652089.6** gal
